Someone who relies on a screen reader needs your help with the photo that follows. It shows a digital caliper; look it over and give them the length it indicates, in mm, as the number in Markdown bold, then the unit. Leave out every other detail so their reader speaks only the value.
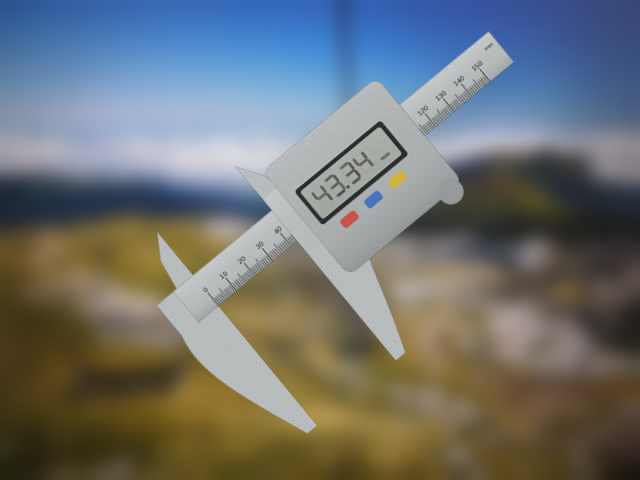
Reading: **43.34** mm
